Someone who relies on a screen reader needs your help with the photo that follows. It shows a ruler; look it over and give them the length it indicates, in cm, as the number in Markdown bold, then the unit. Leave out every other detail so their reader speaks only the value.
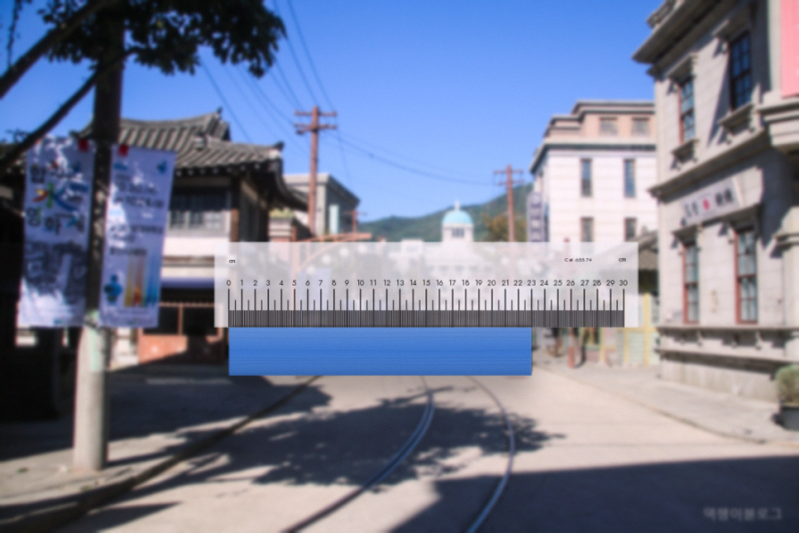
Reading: **23** cm
